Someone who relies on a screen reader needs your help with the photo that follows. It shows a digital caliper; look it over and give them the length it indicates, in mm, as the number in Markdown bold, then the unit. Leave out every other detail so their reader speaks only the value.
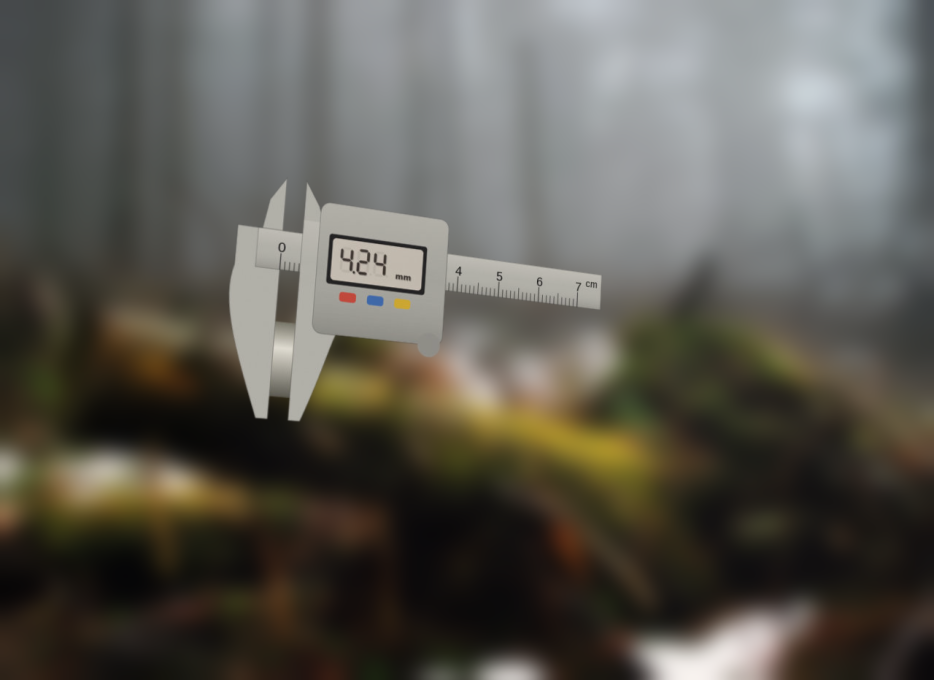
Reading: **4.24** mm
